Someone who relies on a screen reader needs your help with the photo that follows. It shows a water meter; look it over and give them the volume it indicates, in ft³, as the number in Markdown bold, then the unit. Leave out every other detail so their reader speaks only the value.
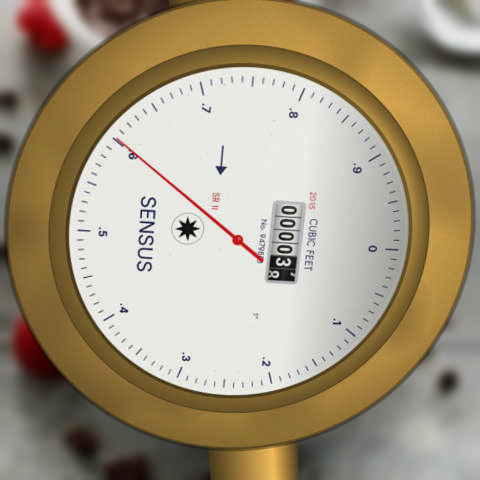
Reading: **37.60** ft³
